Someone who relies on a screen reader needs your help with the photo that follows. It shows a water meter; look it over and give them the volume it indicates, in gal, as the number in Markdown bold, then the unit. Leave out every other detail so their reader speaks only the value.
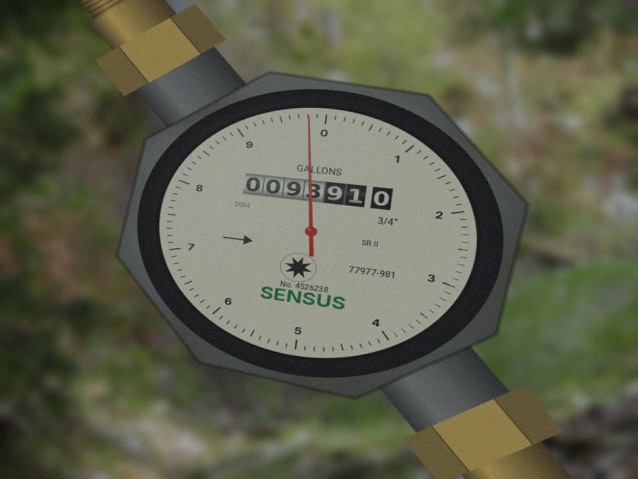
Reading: **93909.8** gal
